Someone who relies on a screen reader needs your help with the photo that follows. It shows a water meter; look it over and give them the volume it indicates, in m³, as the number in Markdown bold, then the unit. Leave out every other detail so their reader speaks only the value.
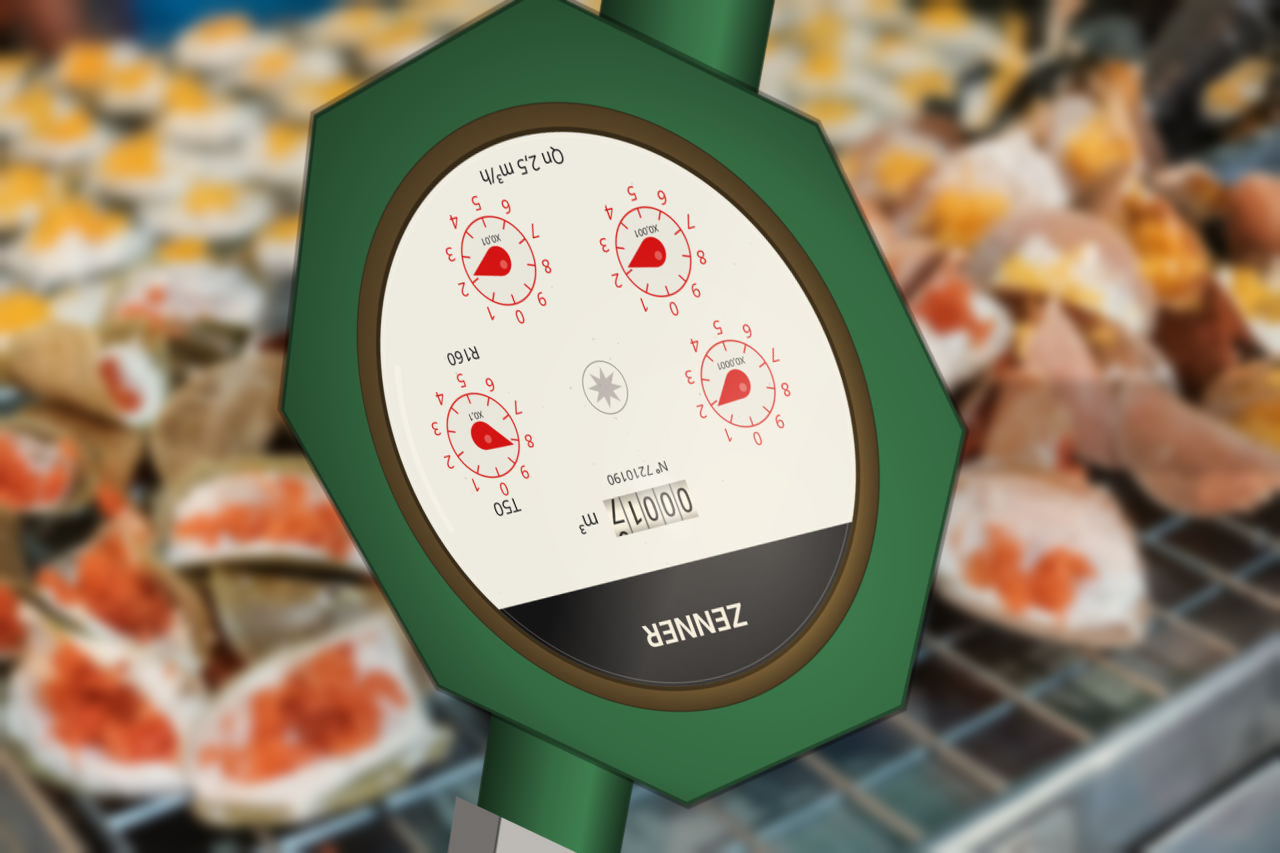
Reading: **16.8221** m³
